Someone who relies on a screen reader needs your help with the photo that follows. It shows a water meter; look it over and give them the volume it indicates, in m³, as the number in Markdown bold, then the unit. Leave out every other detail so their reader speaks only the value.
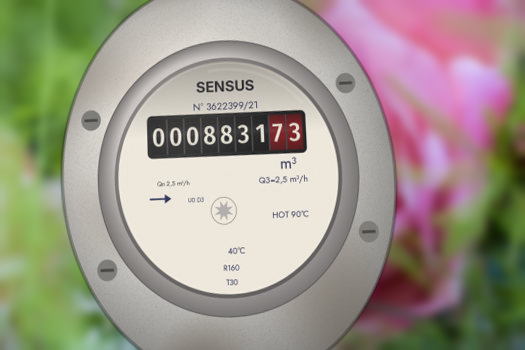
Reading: **8831.73** m³
